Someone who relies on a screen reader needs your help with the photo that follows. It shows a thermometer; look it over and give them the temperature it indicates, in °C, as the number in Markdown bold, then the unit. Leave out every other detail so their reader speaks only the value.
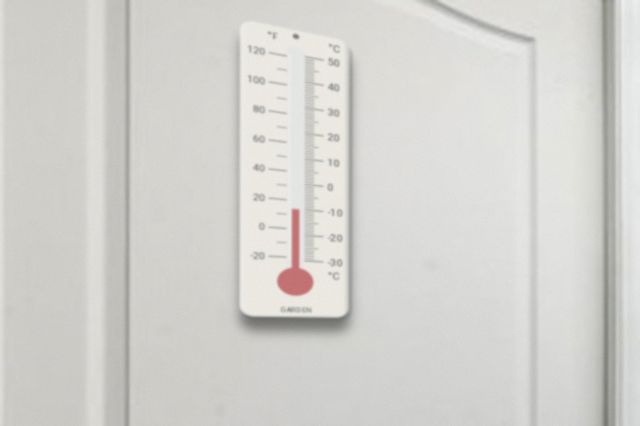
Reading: **-10** °C
